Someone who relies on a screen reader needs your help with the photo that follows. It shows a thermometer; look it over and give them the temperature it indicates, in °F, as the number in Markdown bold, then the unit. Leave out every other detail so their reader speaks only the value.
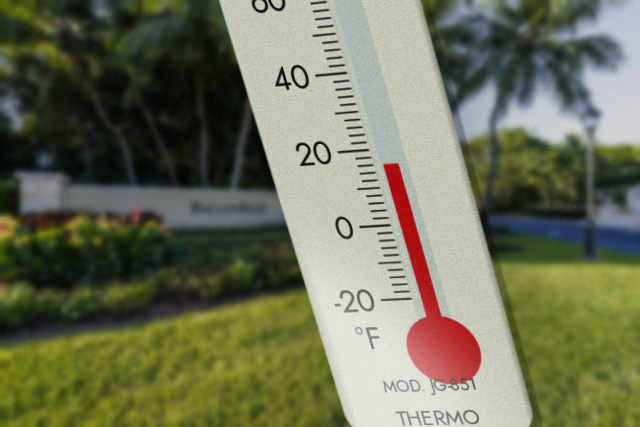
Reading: **16** °F
